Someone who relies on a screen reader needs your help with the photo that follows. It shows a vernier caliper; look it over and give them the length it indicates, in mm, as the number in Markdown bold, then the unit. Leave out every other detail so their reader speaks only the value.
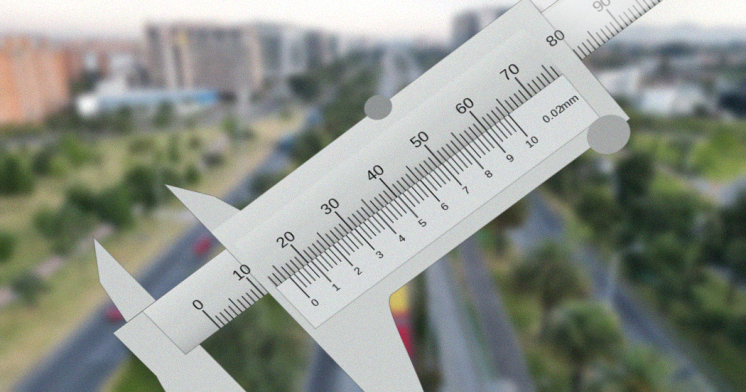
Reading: **15.8** mm
